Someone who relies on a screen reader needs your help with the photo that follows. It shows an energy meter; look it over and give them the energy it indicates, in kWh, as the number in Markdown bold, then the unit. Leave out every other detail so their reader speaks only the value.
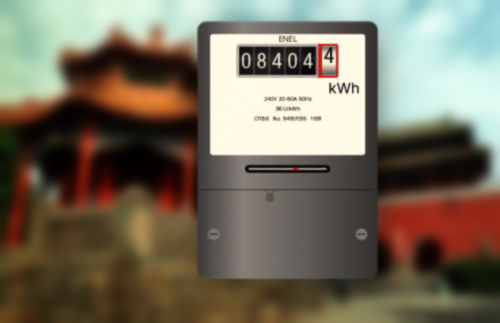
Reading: **8404.4** kWh
